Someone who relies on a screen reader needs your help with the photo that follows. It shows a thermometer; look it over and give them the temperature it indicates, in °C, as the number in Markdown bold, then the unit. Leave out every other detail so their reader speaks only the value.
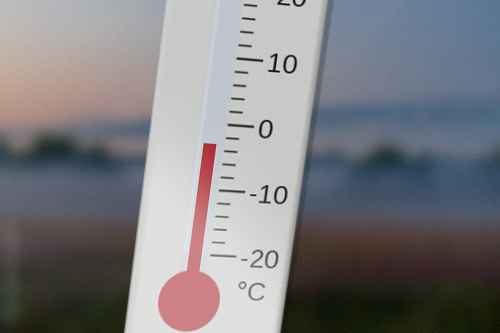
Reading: **-3** °C
